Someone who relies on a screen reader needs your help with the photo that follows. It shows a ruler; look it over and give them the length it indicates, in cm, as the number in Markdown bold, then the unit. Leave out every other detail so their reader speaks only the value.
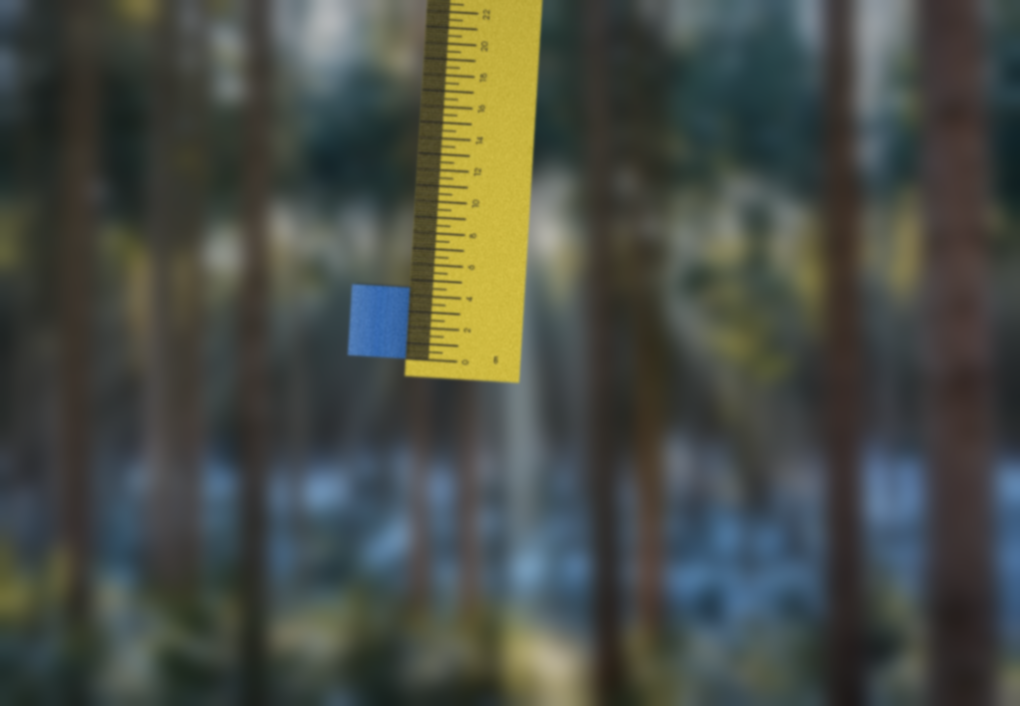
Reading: **4.5** cm
